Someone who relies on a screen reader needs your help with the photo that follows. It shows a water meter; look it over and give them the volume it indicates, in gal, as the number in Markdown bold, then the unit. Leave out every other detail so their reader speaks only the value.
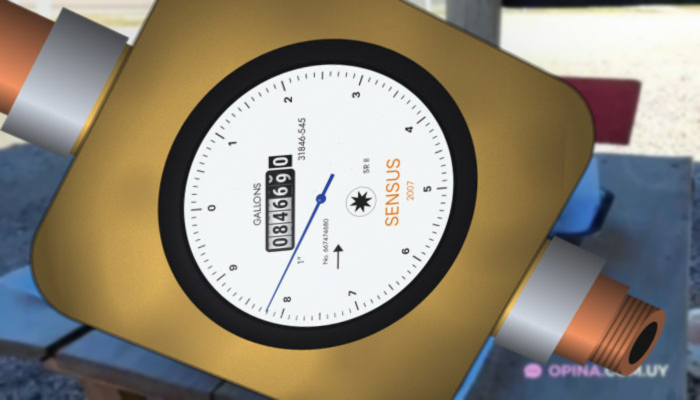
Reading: **846688.2** gal
